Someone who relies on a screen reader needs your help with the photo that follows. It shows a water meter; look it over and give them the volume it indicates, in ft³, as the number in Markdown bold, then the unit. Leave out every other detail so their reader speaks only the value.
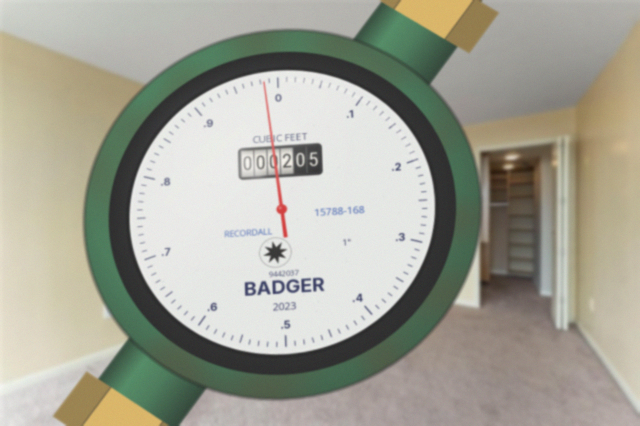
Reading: **204.98** ft³
